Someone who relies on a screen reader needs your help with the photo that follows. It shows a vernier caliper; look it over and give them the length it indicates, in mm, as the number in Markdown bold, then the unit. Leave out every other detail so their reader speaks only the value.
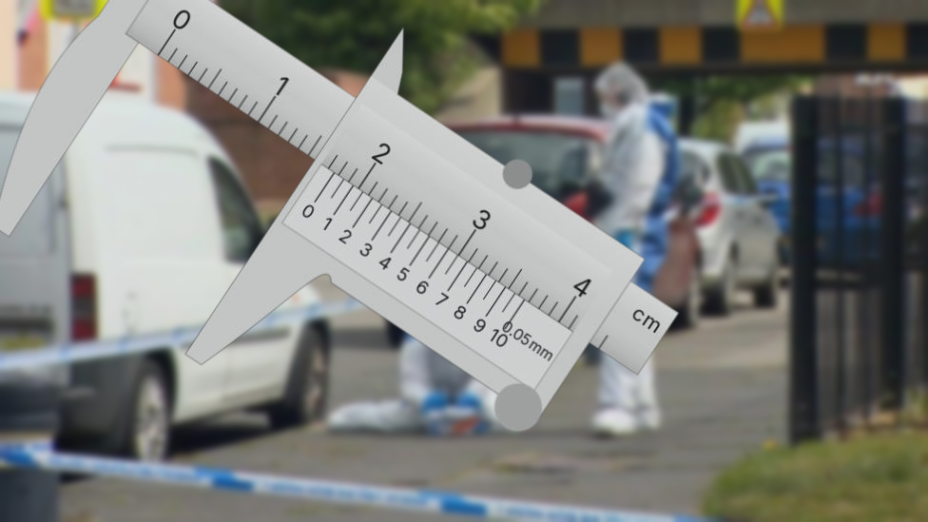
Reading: **17.6** mm
